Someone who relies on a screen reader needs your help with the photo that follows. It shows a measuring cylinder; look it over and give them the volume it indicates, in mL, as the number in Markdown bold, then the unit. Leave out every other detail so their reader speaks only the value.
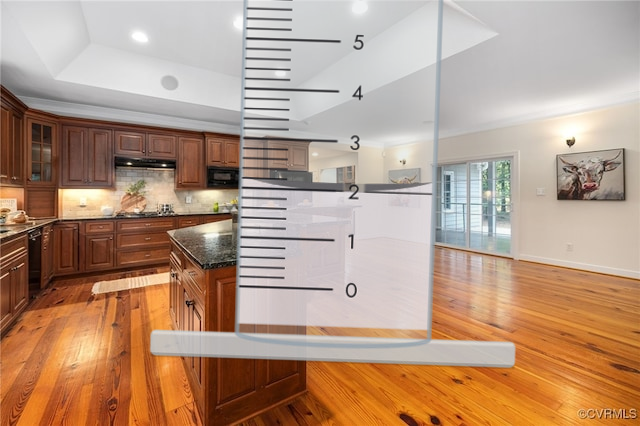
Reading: **2** mL
